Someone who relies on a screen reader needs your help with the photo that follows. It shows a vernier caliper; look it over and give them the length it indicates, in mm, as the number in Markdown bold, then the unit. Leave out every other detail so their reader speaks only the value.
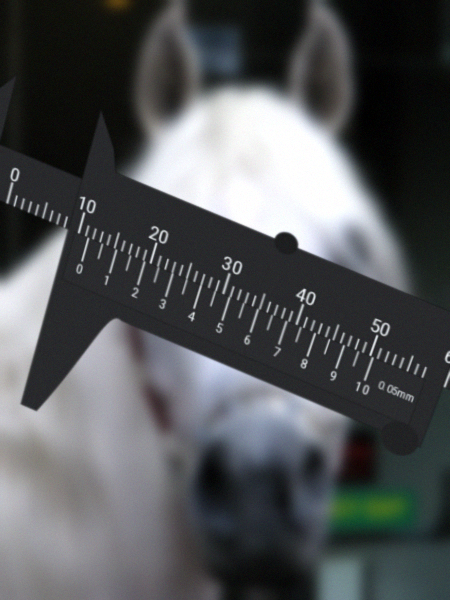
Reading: **11.4** mm
